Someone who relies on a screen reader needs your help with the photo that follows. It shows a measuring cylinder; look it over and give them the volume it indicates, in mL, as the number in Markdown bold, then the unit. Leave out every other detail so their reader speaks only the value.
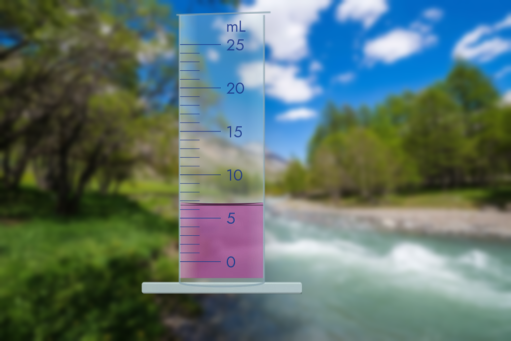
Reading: **6.5** mL
